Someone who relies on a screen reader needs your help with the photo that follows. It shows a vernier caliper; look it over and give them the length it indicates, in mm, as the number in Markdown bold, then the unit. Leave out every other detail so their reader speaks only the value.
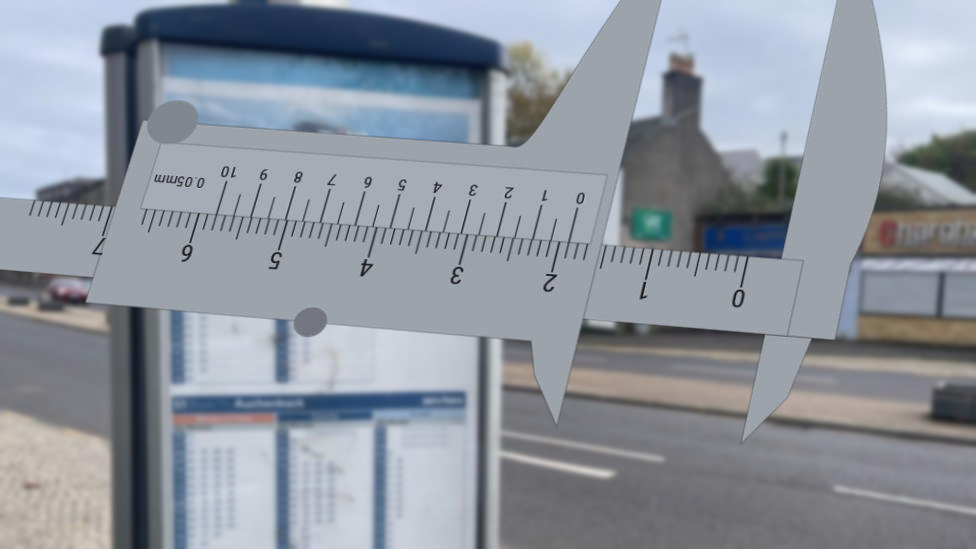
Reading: **19.0** mm
